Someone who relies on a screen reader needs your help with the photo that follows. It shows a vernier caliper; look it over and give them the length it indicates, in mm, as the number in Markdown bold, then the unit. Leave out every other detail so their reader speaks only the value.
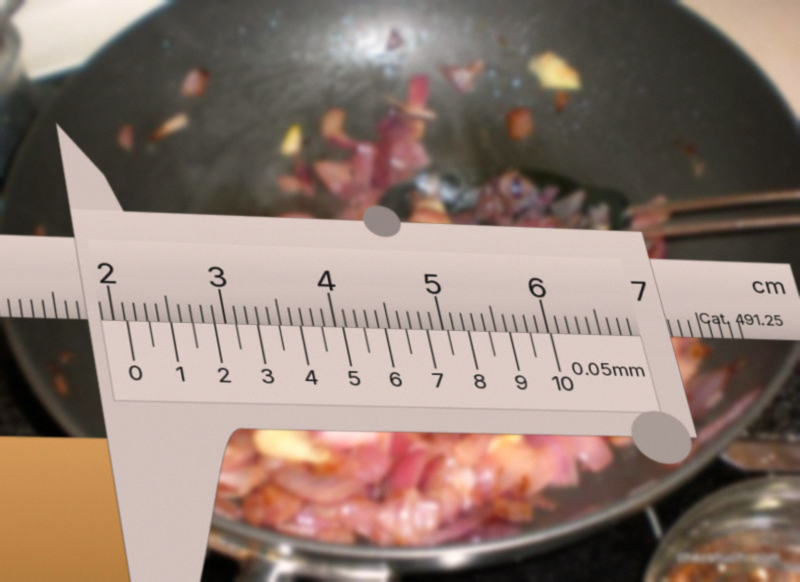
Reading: **21.2** mm
